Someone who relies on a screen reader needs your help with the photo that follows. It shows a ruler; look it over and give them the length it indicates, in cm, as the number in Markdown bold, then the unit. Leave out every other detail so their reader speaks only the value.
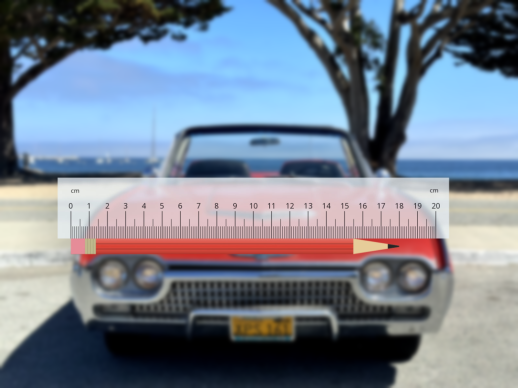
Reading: **18** cm
